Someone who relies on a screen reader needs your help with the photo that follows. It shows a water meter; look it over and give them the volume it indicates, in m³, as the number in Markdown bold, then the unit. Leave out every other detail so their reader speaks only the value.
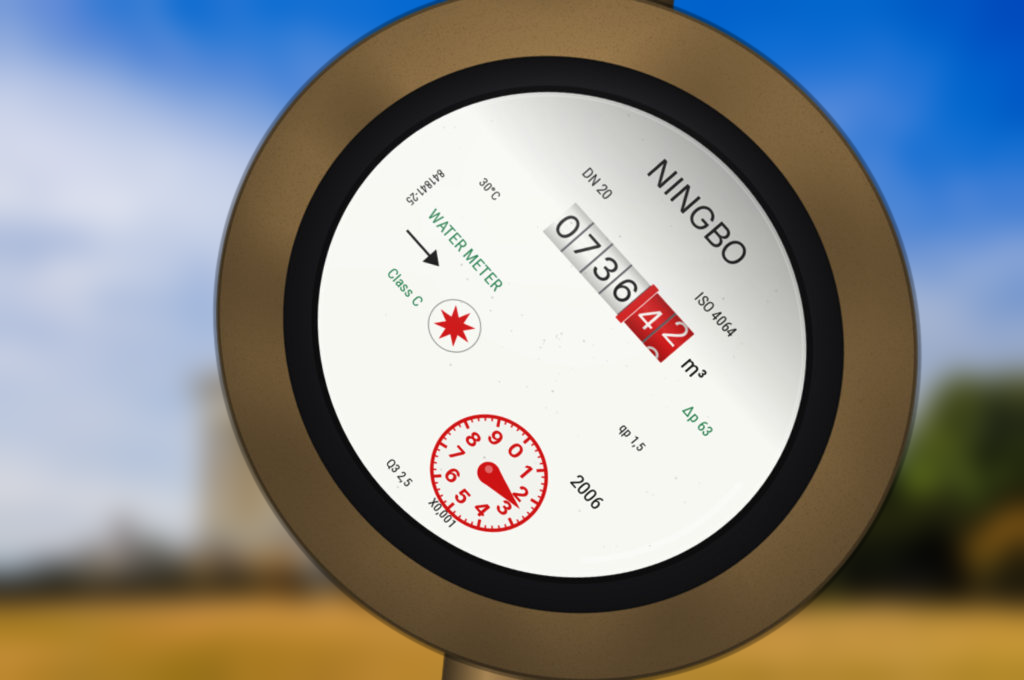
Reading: **736.422** m³
